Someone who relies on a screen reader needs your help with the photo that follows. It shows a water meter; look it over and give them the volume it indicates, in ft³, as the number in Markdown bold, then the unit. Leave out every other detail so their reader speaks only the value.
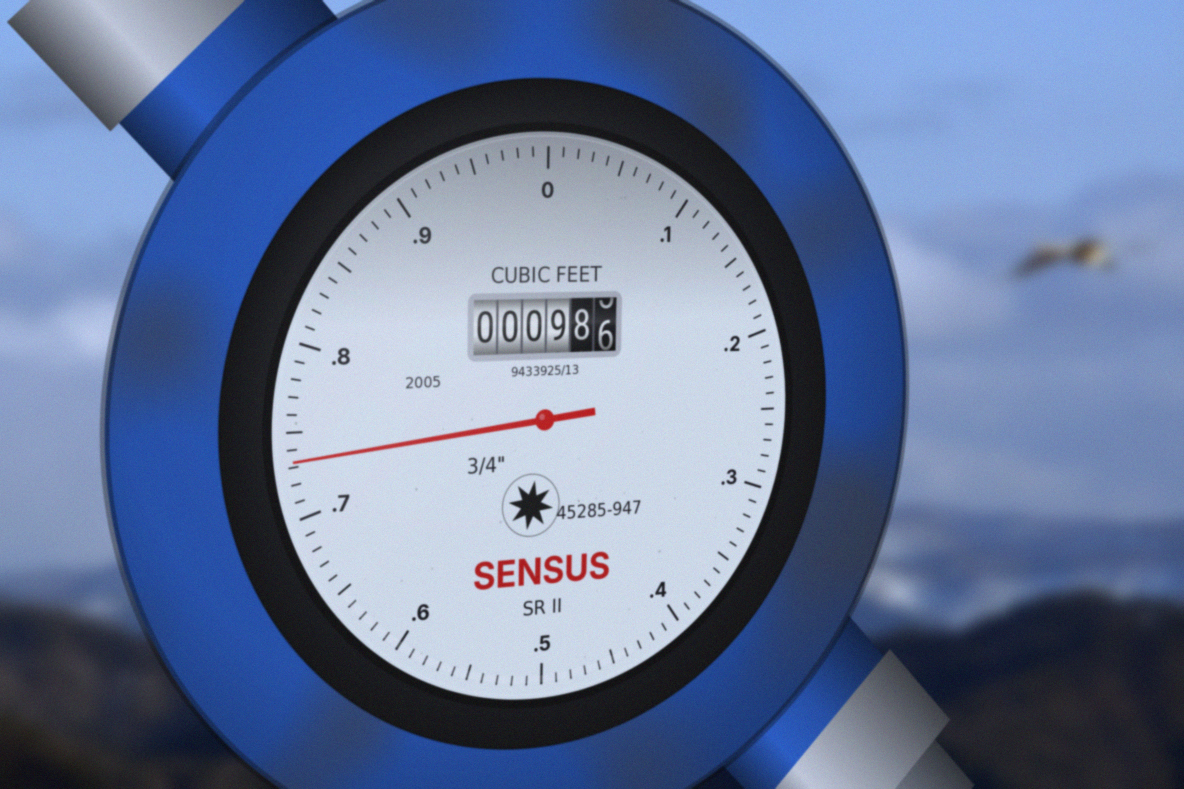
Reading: **985.73** ft³
